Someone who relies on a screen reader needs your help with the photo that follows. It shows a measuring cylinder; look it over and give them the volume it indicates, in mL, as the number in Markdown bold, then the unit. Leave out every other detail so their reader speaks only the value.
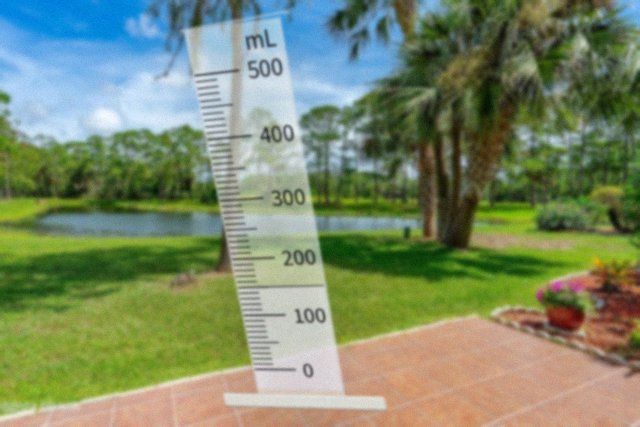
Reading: **150** mL
